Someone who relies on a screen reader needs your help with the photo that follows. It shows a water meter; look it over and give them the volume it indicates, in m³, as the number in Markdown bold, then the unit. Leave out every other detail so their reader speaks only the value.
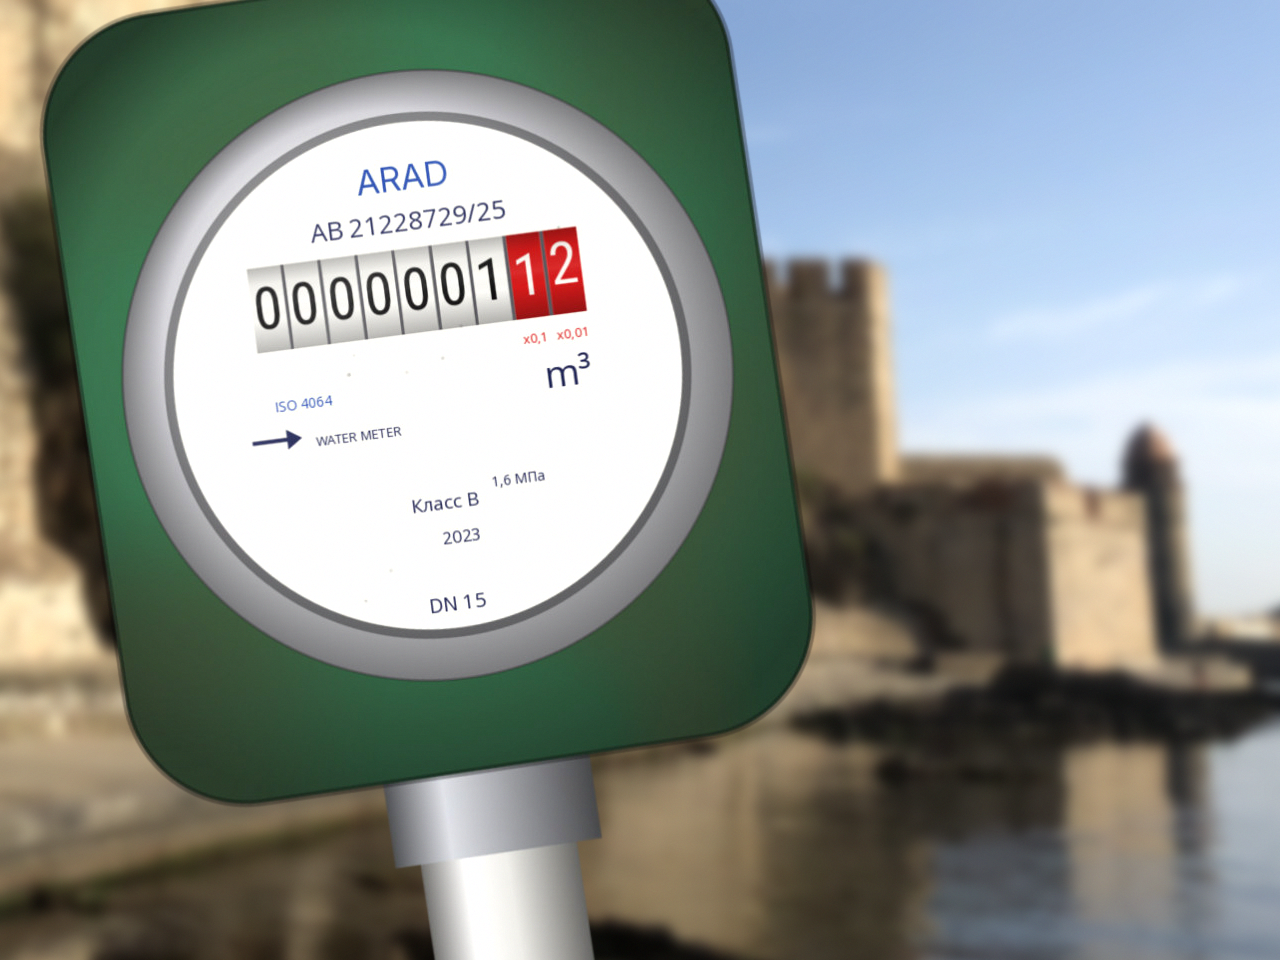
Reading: **1.12** m³
